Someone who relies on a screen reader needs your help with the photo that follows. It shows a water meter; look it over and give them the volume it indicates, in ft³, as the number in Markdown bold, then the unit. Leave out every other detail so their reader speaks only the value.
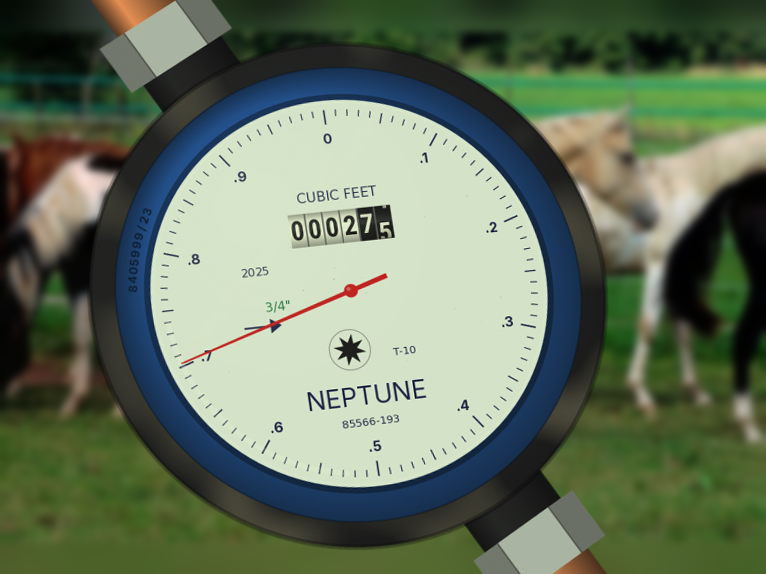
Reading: **274.70** ft³
